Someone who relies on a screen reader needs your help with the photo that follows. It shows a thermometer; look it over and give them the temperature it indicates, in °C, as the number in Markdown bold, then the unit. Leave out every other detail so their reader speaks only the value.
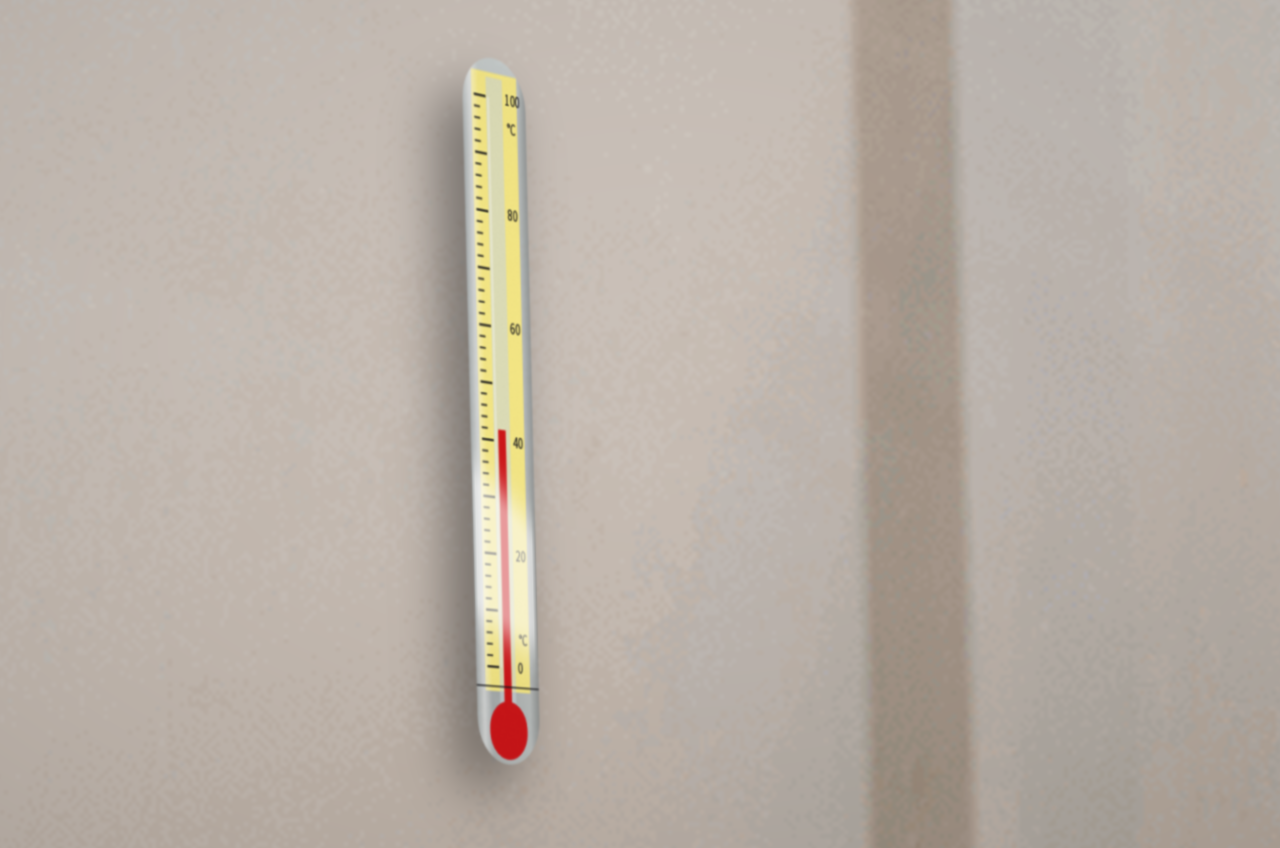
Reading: **42** °C
